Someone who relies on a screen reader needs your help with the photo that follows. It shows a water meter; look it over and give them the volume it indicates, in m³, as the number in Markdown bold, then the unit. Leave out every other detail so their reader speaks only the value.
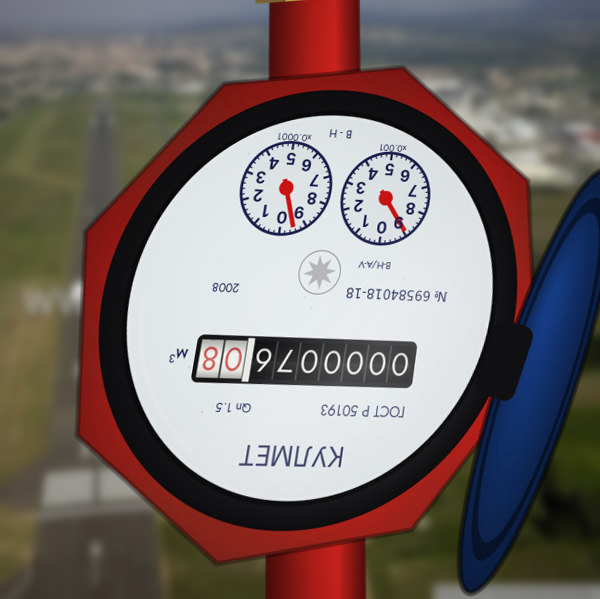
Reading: **76.0889** m³
